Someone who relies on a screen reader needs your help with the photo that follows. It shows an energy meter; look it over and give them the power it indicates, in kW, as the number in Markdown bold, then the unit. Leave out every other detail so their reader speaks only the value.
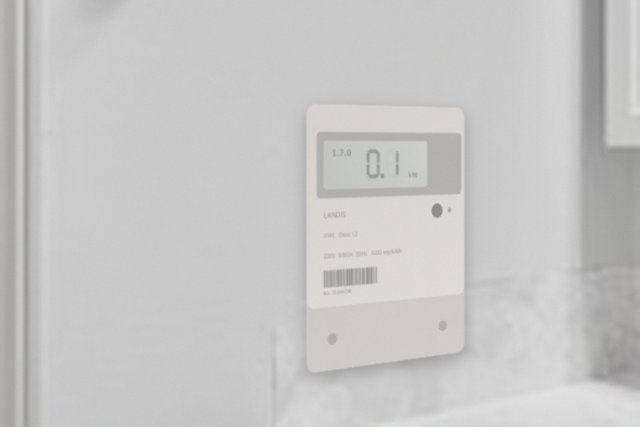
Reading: **0.1** kW
